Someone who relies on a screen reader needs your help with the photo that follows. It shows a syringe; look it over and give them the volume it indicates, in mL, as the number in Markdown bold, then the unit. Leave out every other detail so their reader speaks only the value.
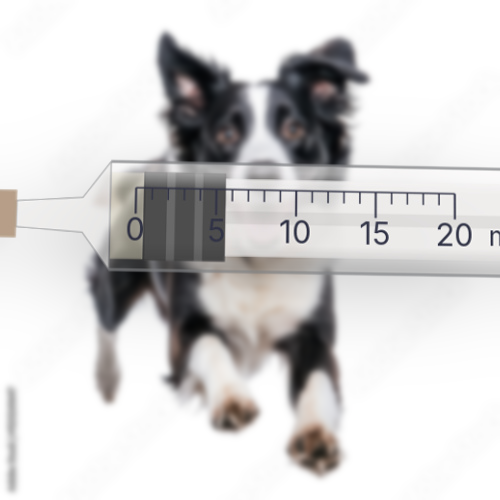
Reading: **0.5** mL
